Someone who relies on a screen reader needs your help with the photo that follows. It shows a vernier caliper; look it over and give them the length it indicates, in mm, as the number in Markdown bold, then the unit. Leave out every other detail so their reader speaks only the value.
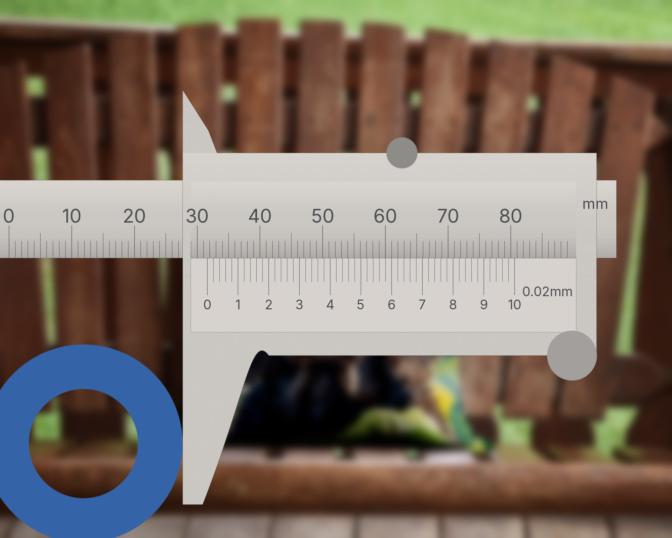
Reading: **31.6** mm
